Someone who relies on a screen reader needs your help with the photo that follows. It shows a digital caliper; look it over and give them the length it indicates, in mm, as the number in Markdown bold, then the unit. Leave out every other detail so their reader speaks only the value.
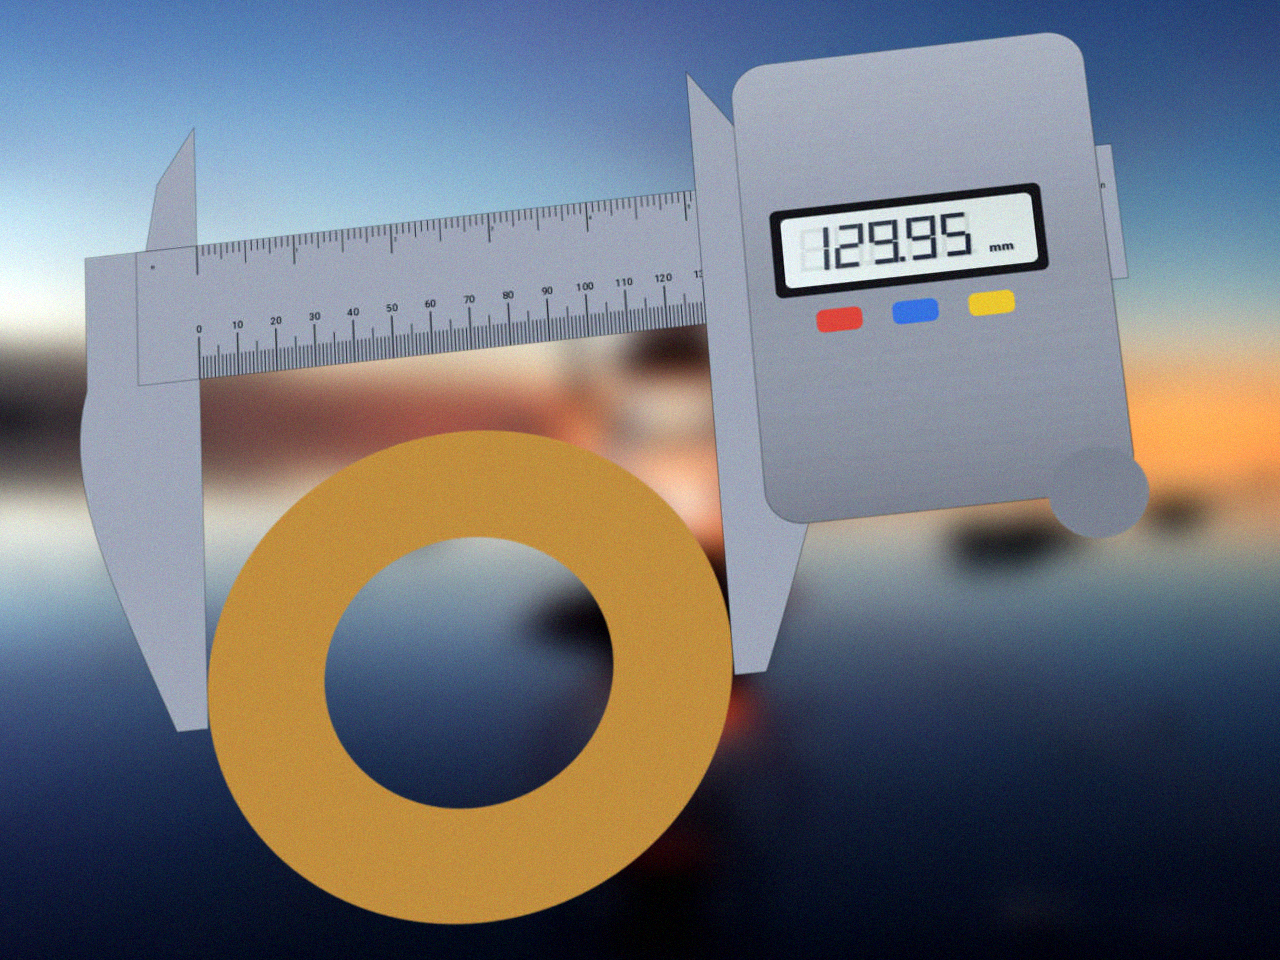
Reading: **129.95** mm
